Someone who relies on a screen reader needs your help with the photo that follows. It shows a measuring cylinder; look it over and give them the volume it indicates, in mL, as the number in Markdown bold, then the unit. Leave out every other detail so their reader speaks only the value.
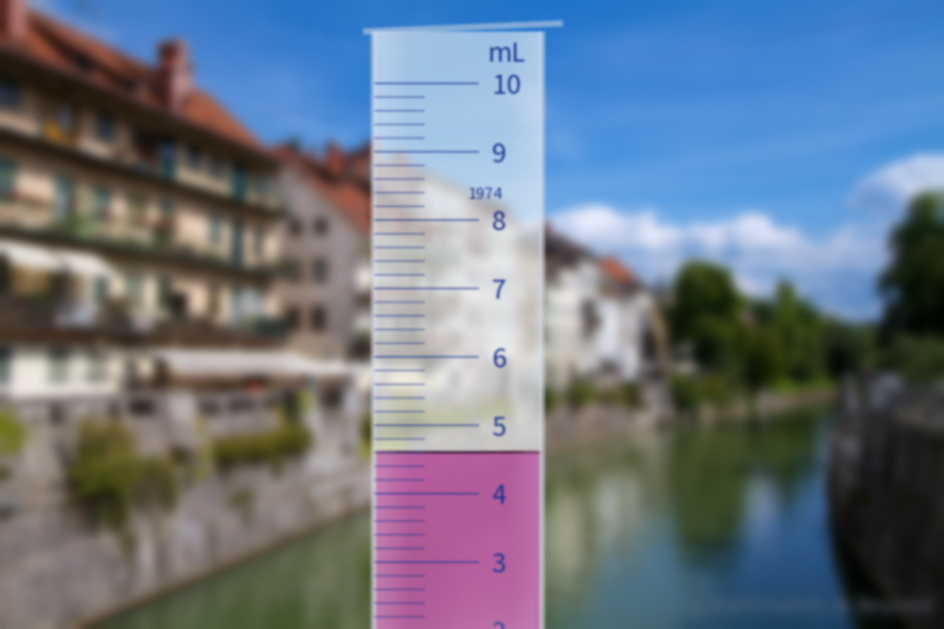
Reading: **4.6** mL
